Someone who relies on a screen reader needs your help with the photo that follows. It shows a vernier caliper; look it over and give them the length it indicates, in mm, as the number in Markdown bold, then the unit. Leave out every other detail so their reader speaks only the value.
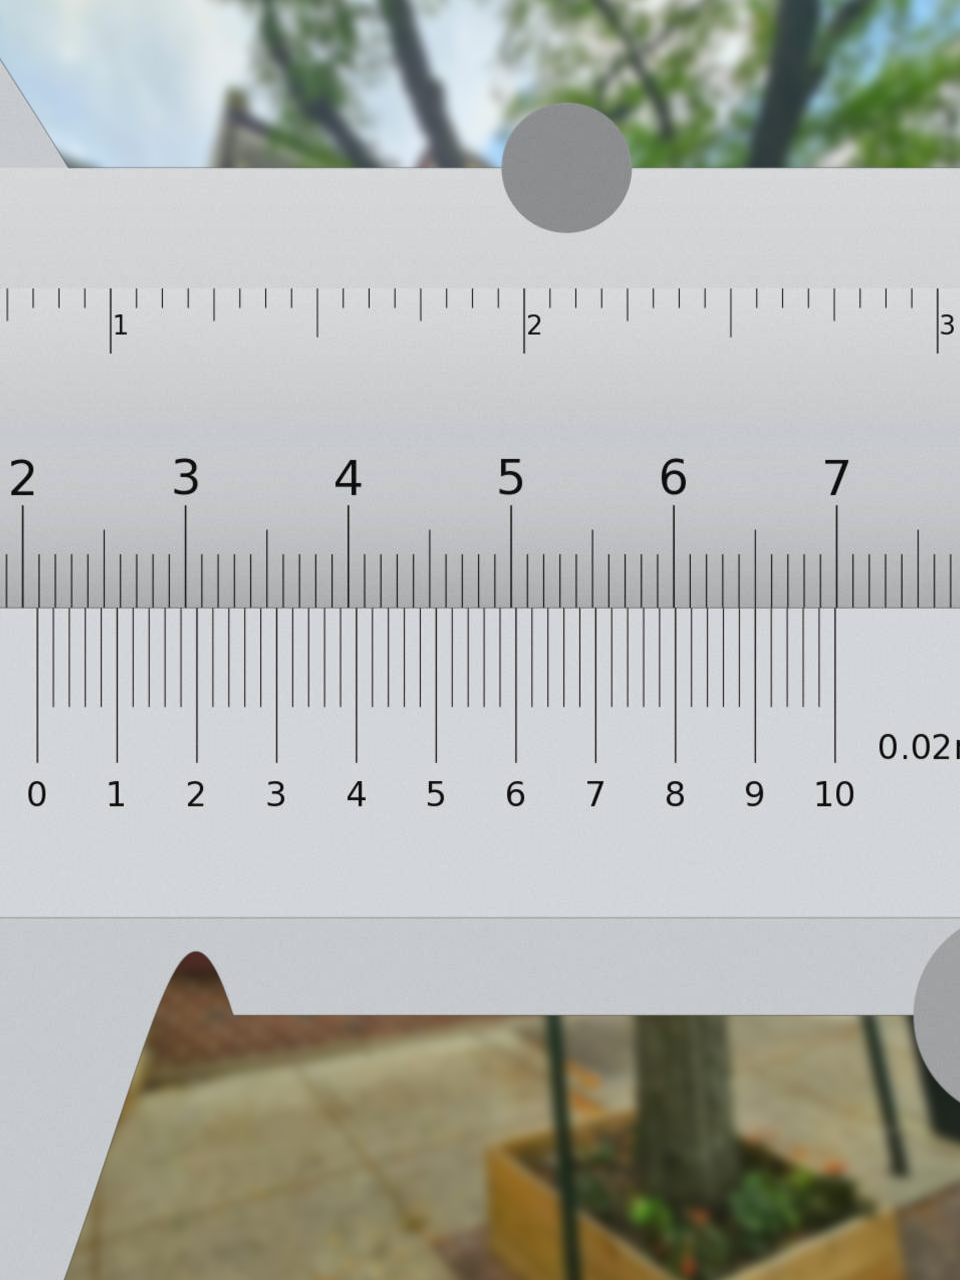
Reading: **20.9** mm
